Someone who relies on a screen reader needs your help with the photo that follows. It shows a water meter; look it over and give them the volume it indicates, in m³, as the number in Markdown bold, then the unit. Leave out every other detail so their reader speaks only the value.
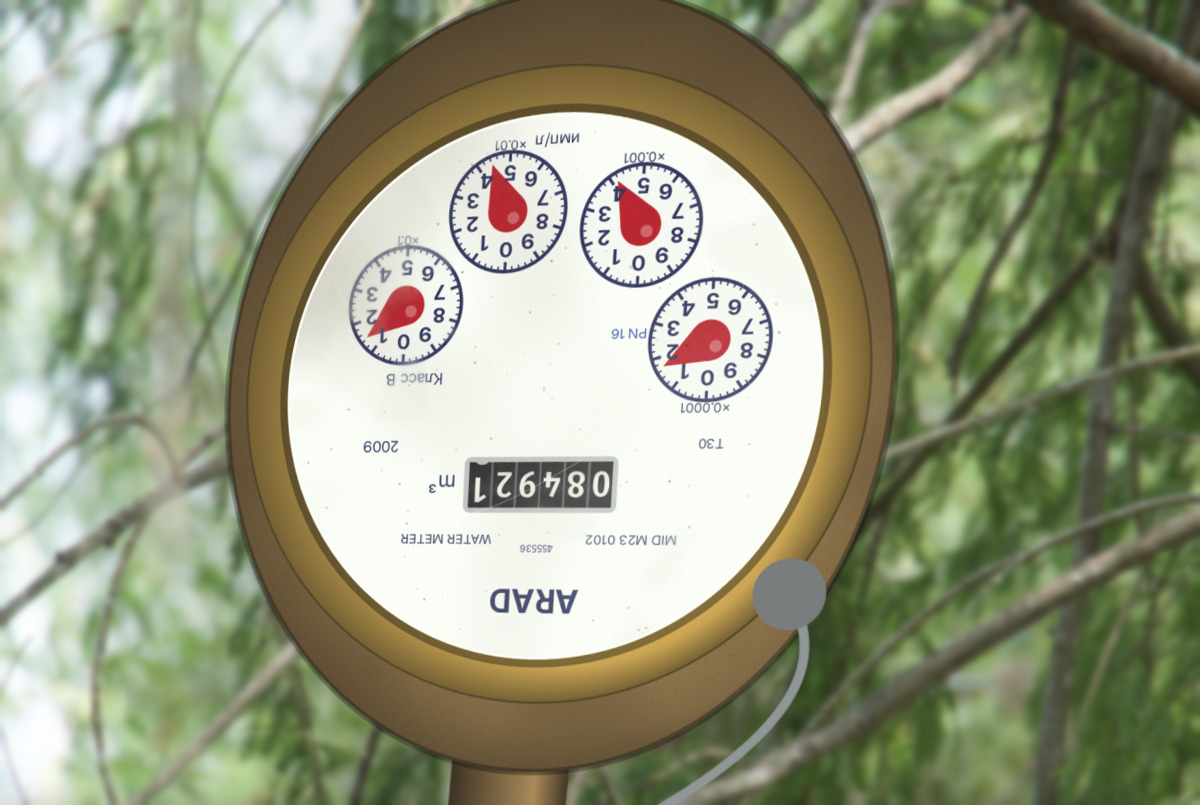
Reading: **84921.1441** m³
